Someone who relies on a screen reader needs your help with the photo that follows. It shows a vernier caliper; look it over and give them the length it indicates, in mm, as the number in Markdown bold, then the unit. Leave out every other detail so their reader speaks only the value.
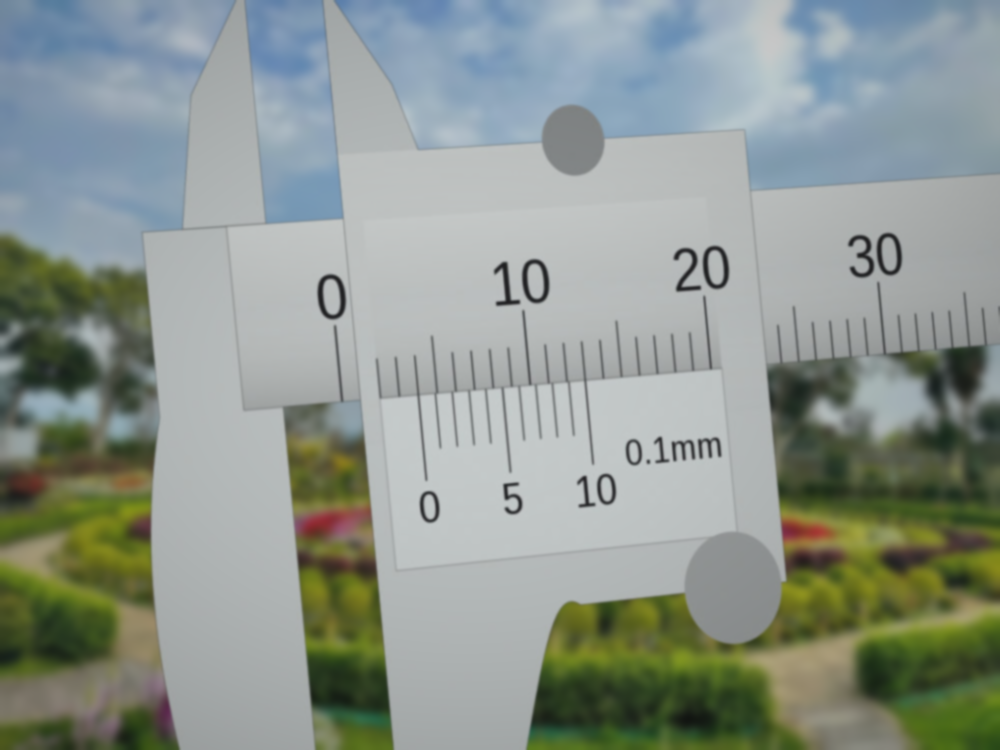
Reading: **4.0** mm
